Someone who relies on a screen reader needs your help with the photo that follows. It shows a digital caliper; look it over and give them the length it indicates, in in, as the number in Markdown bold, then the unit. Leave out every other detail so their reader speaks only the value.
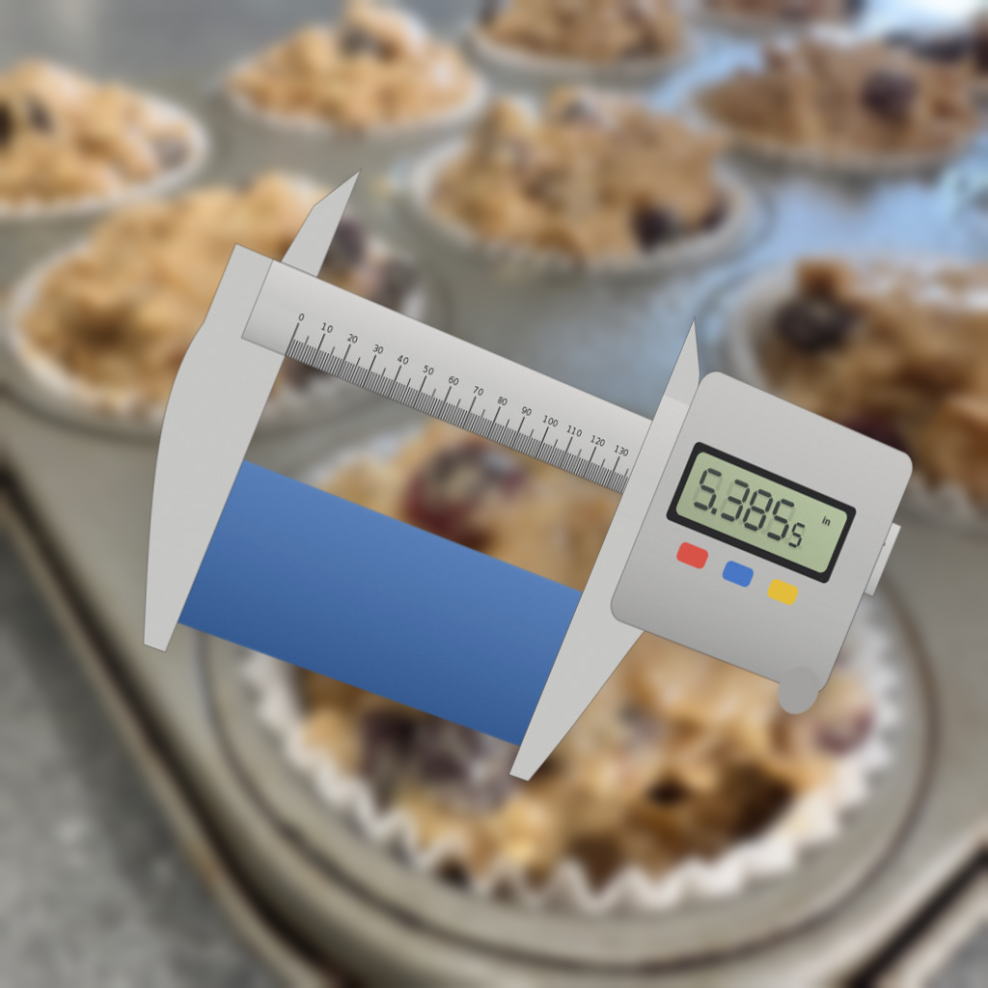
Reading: **5.3855** in
